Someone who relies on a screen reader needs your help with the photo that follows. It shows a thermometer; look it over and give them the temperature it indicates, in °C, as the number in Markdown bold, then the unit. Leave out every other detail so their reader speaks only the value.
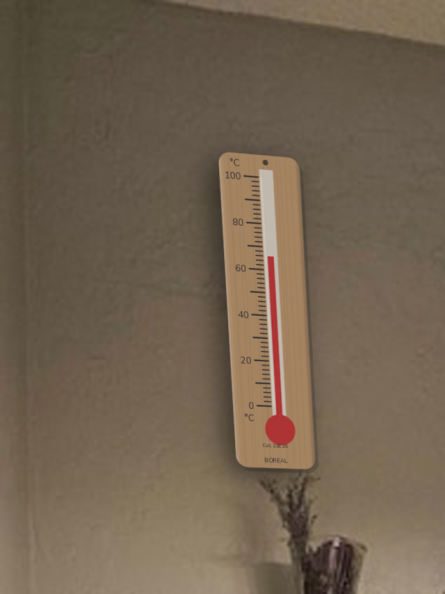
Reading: **66** °C
